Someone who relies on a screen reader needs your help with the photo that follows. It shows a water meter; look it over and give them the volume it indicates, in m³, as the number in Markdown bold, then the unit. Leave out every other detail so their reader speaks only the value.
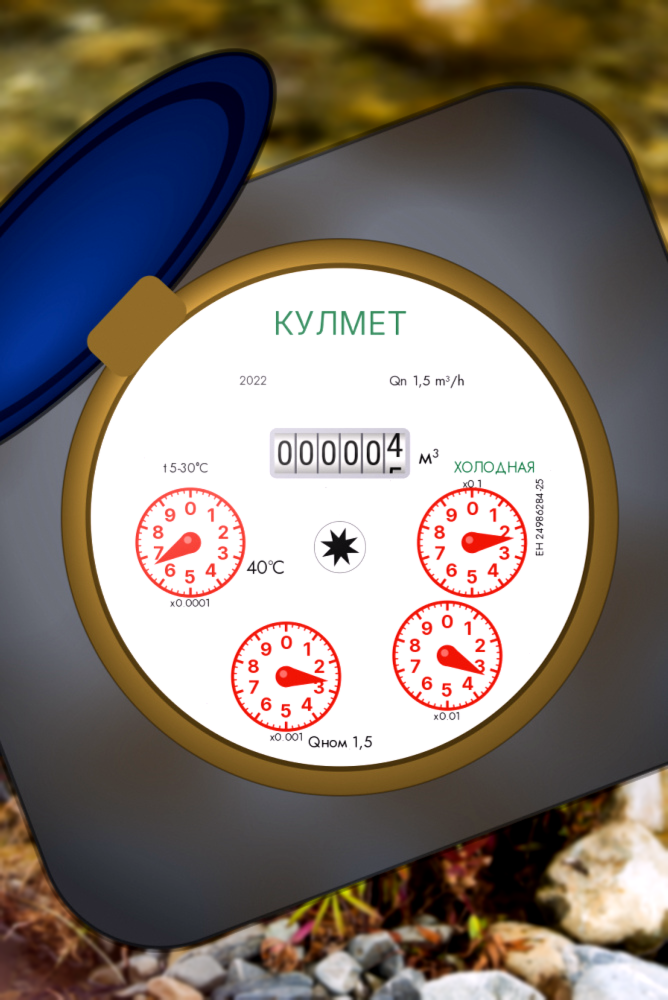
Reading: **4.2326** m³
